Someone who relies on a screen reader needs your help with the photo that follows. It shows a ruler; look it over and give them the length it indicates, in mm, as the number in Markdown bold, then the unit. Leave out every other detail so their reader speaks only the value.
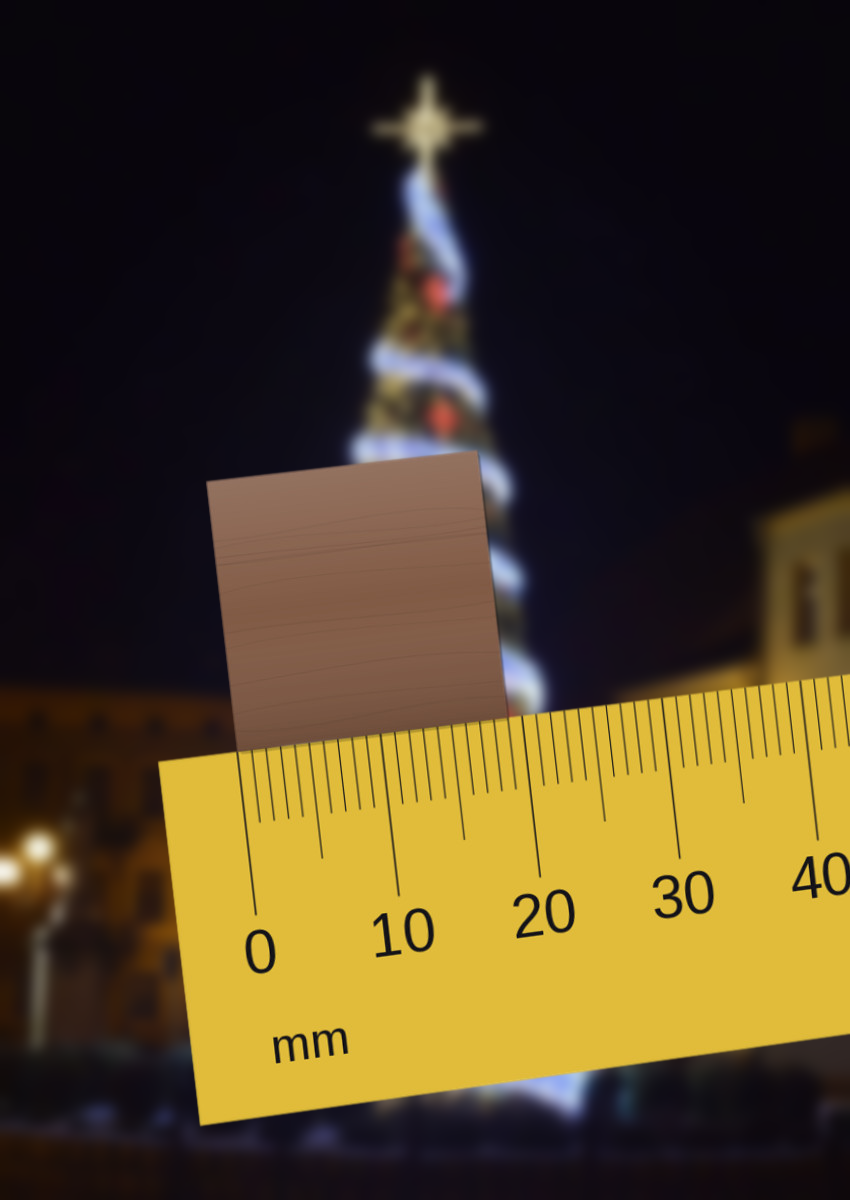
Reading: **19** mm
